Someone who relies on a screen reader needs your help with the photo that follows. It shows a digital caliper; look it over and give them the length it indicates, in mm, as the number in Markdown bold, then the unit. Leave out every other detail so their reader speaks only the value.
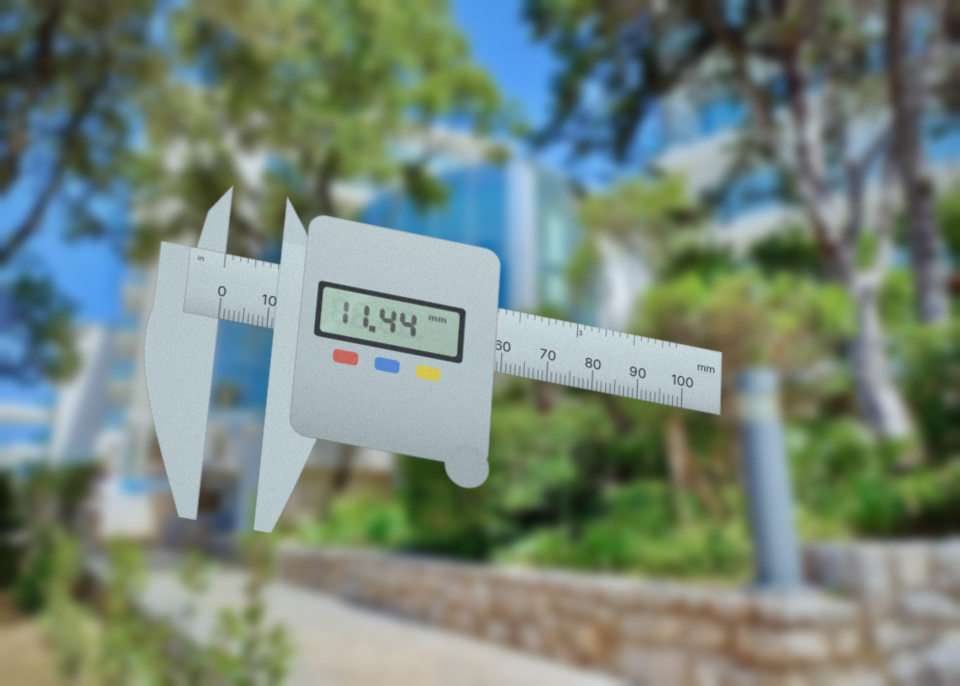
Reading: **11.44** mm
